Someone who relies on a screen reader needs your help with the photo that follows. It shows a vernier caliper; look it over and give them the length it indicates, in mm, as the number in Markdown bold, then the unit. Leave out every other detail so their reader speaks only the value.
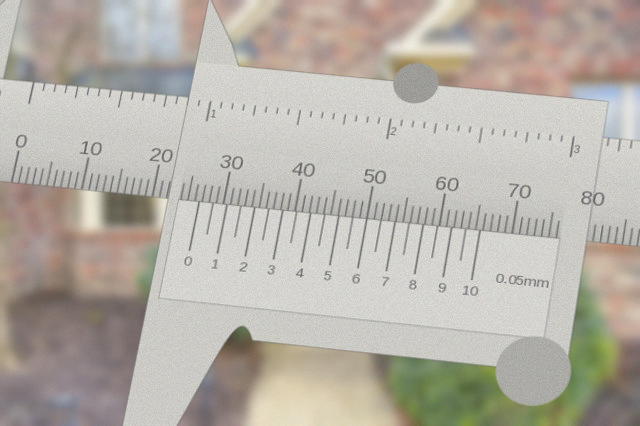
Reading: **26.6** mm
